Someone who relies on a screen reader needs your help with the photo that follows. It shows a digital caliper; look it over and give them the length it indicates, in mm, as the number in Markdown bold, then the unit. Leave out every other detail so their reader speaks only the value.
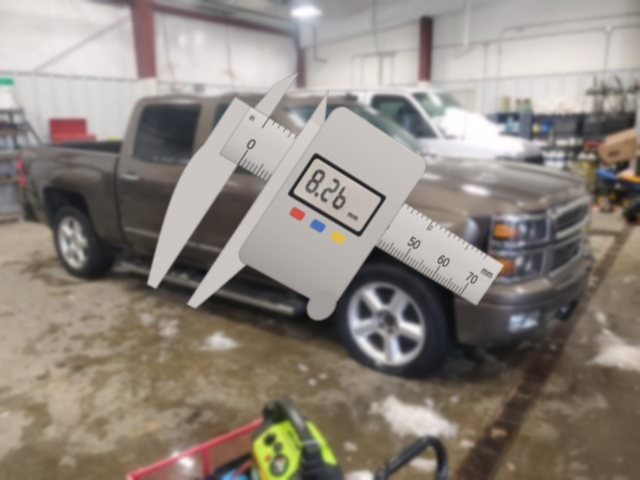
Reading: **8.26** mm
